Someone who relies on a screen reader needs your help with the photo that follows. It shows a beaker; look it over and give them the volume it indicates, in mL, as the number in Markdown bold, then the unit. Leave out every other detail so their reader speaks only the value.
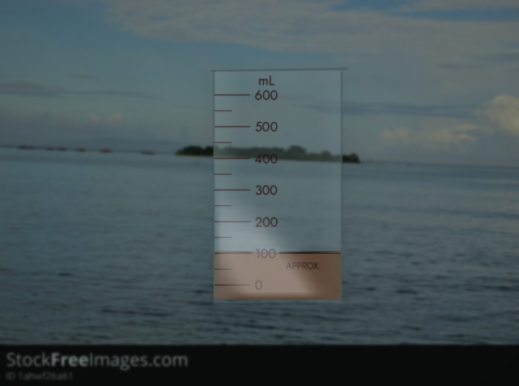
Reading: **100** mL
